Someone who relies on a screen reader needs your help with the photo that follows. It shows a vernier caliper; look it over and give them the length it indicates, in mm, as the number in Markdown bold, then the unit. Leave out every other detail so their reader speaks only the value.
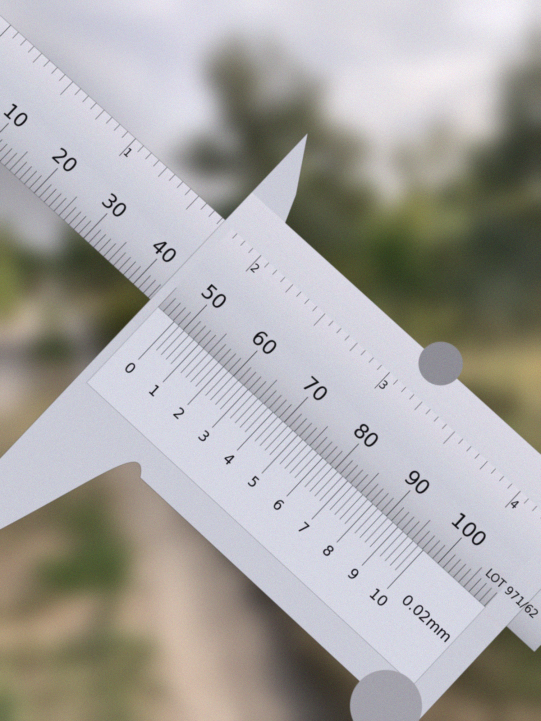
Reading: **48.2** mm
